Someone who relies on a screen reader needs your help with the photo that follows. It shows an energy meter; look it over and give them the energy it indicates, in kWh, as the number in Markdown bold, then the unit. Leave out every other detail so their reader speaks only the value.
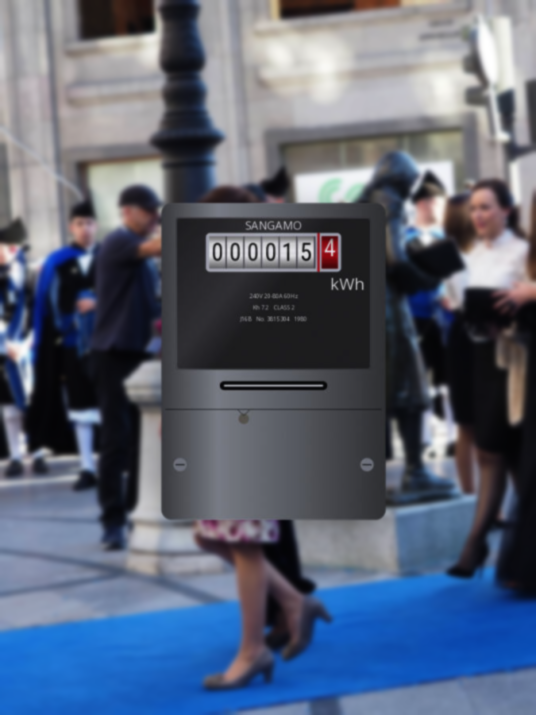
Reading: **15.4** kWh
